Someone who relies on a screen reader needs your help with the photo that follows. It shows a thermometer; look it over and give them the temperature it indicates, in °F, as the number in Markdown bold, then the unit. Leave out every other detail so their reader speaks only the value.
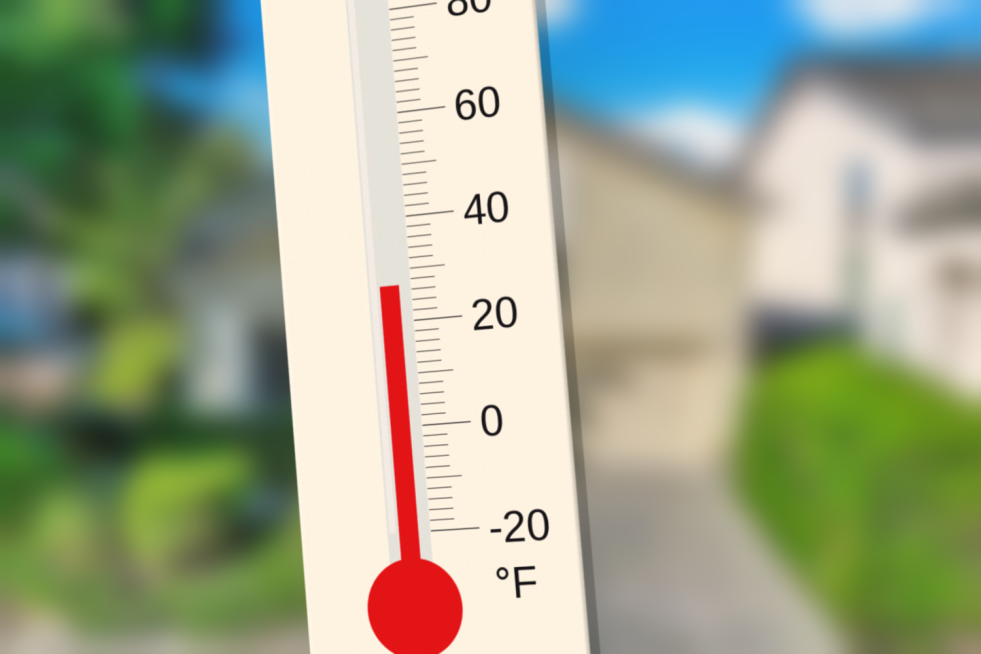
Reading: **27** °F
